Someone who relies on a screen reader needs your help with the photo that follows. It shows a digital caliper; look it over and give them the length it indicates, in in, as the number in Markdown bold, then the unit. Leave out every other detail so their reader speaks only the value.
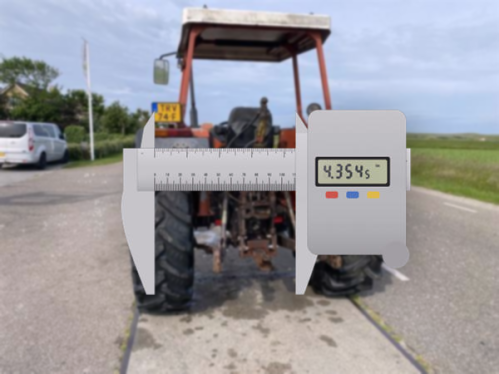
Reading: **4.3545** in
